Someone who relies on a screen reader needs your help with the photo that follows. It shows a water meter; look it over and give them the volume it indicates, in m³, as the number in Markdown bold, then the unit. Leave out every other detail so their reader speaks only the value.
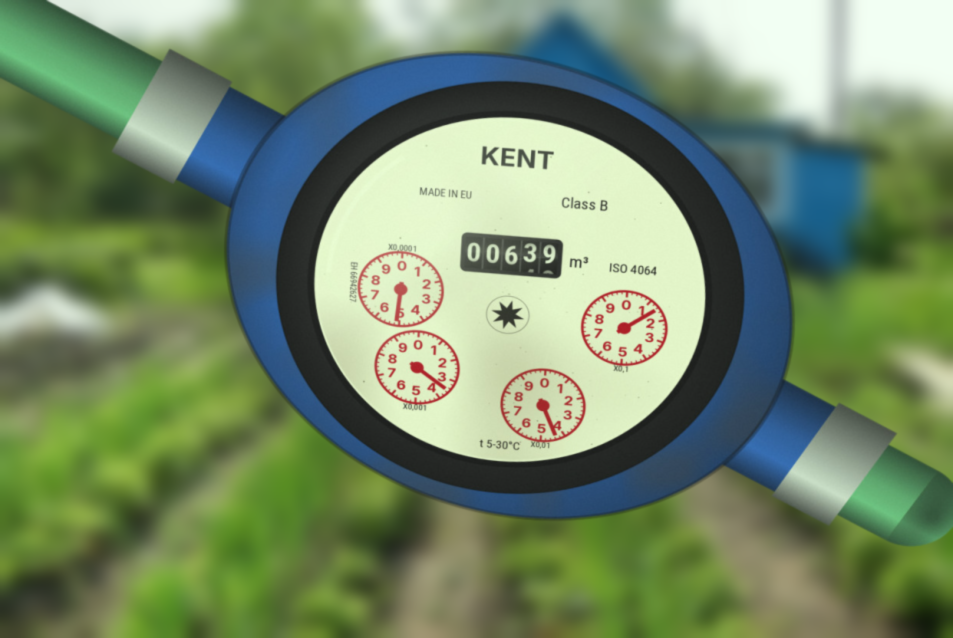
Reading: **639.1435** m³
